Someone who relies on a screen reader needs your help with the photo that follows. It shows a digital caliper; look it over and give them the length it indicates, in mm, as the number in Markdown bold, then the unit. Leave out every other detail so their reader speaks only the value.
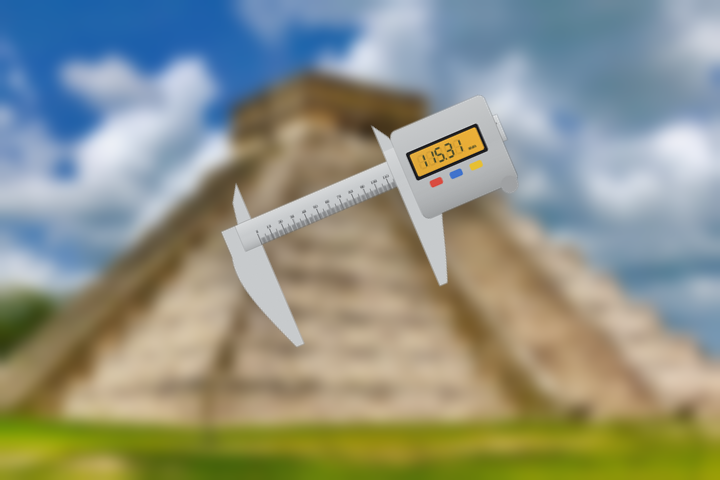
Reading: **115.31** mm
